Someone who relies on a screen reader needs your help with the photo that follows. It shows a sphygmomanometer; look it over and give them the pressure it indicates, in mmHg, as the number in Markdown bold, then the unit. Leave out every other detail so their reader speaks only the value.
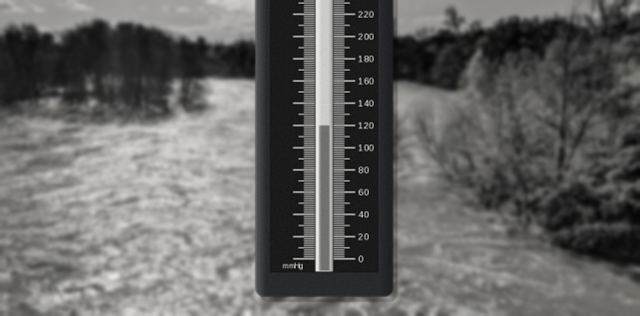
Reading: **120** mmHg
